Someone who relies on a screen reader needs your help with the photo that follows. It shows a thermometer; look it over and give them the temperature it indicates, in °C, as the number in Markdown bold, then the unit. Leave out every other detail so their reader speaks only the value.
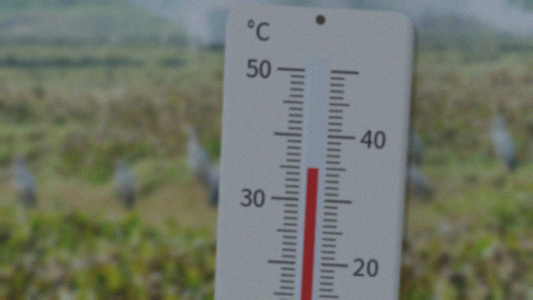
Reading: **35** °C
